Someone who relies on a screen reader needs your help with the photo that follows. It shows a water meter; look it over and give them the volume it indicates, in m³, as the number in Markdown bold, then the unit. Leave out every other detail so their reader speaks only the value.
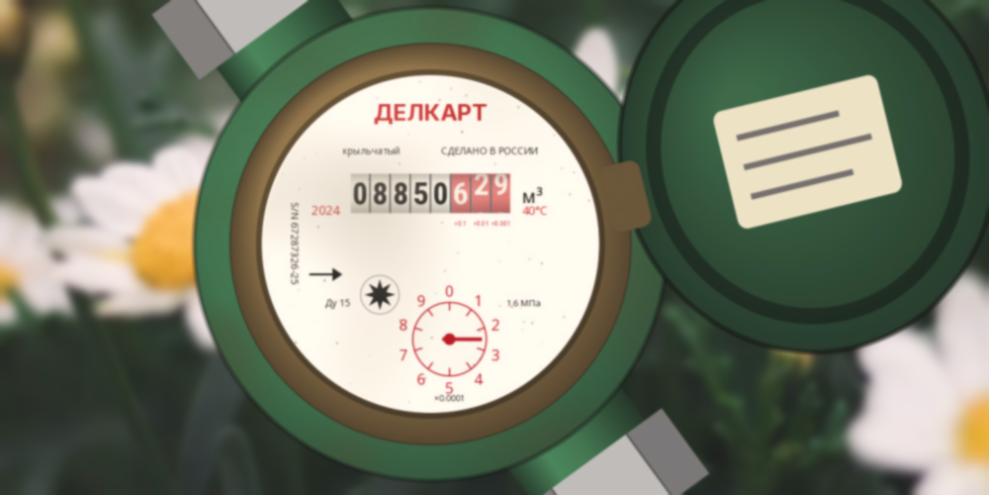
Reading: **8850.6292** m³
